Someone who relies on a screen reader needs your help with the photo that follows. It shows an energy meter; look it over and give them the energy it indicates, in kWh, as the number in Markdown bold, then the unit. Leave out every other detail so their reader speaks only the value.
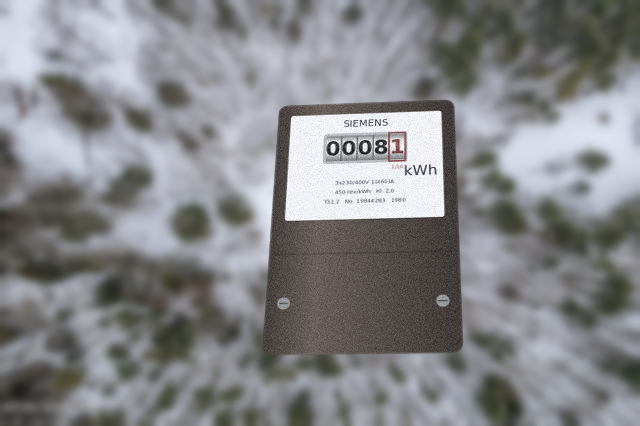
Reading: **8.1** kWh
